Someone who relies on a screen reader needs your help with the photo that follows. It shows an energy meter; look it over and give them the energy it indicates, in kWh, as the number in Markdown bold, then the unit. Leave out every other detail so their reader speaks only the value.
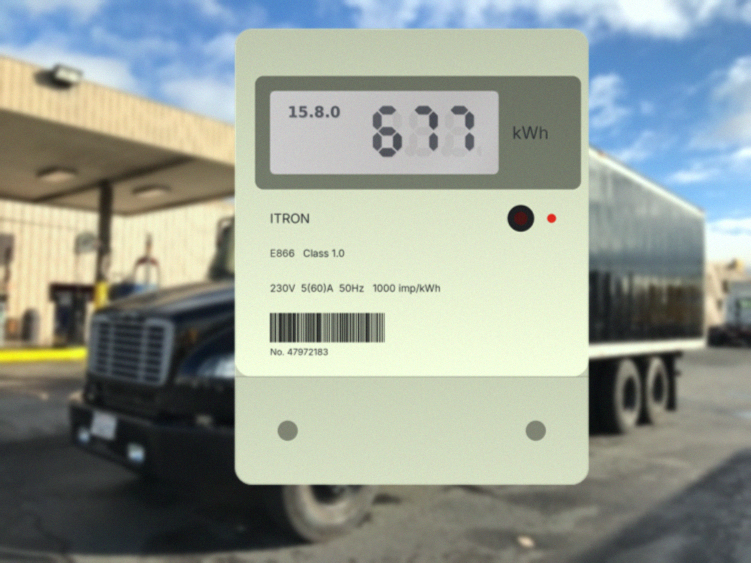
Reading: **677** kWh
